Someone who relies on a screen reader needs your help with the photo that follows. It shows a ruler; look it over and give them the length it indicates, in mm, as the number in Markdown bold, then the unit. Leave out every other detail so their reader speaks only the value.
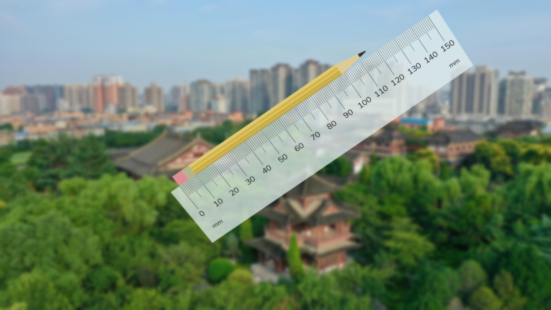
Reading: **115** mm
